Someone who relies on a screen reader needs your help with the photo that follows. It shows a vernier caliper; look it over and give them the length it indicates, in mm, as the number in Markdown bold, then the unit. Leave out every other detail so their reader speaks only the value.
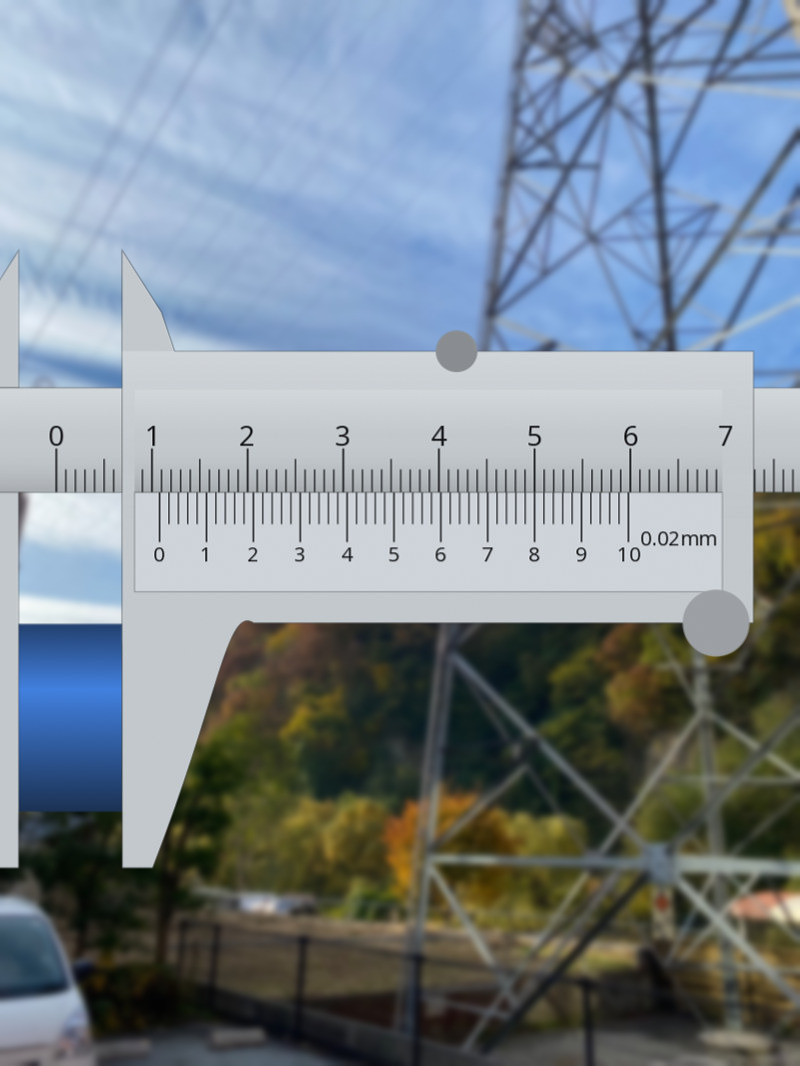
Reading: **10.8** mm
